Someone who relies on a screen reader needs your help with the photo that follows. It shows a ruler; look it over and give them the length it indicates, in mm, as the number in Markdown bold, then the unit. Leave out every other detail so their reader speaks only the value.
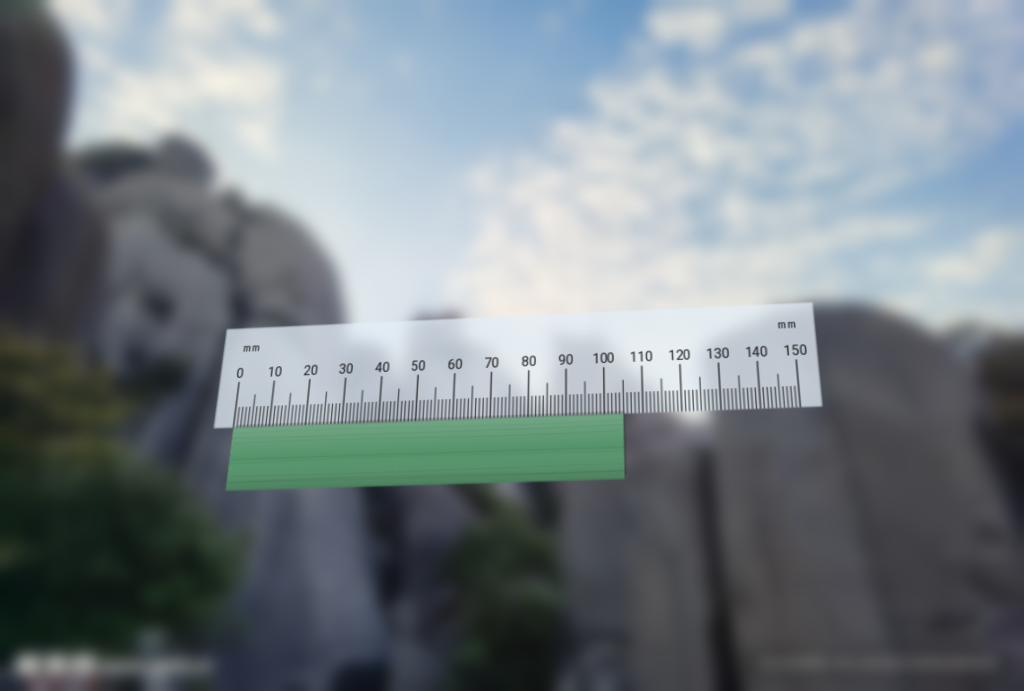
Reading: **105** mm
